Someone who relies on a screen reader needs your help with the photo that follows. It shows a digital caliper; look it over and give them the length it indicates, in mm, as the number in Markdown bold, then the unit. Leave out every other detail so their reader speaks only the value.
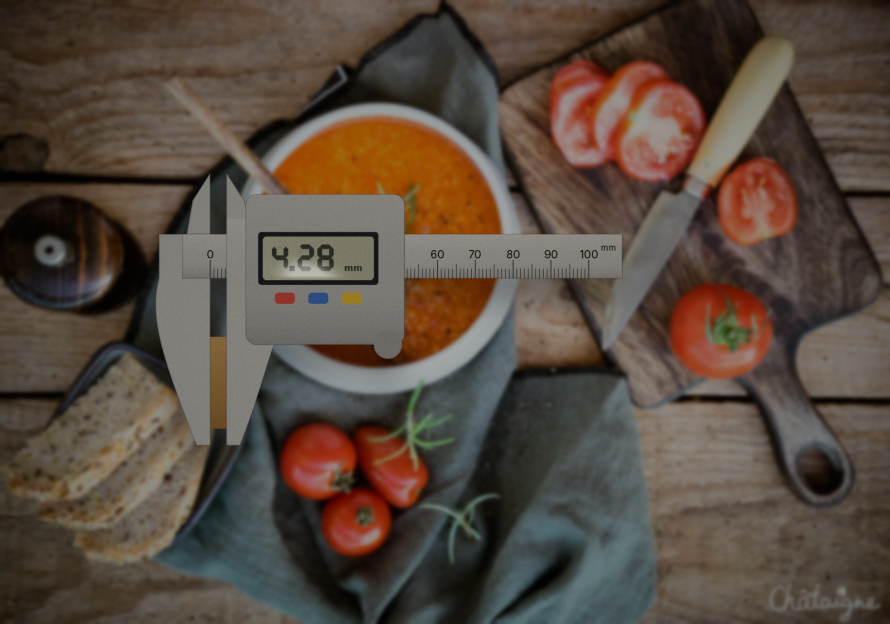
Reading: **4.28** mm
